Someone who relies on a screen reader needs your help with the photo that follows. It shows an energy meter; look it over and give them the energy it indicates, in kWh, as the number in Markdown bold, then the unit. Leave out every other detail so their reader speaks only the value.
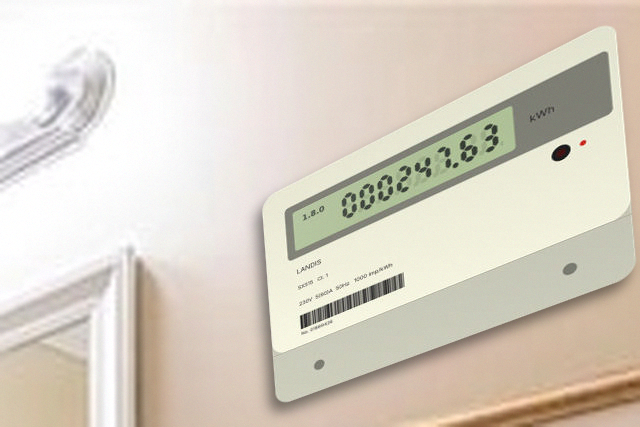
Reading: **247.63** kWh
